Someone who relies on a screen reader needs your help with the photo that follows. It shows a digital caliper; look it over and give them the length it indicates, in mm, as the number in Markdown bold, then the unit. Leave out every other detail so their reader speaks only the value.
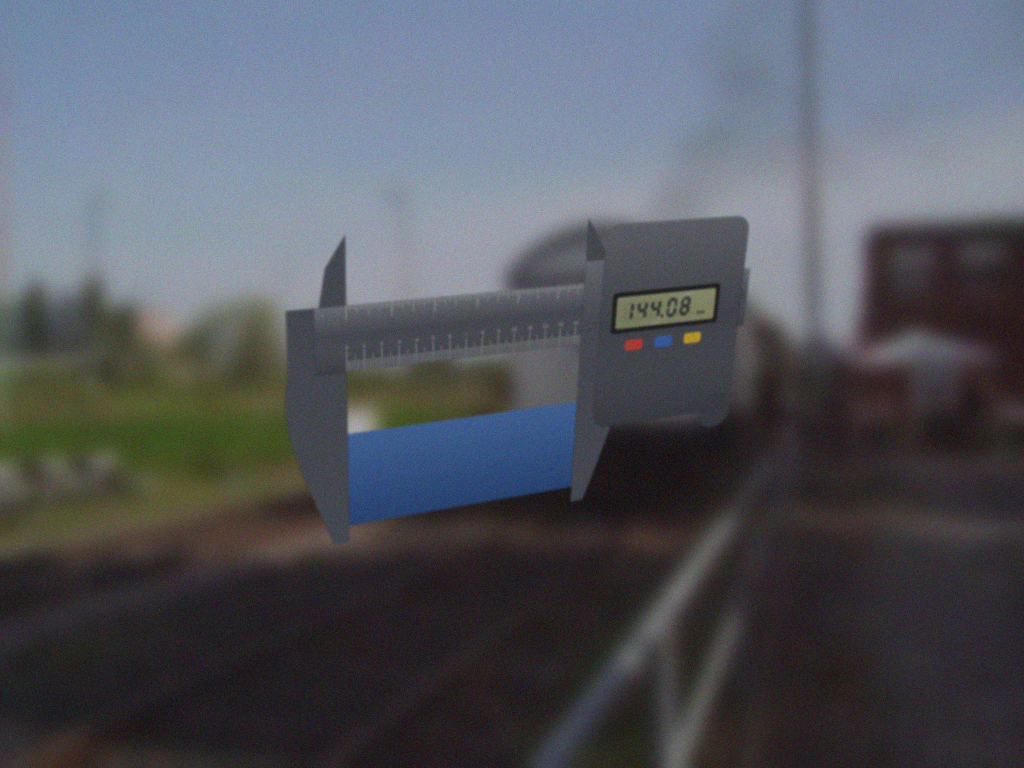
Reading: **144.08** mm
